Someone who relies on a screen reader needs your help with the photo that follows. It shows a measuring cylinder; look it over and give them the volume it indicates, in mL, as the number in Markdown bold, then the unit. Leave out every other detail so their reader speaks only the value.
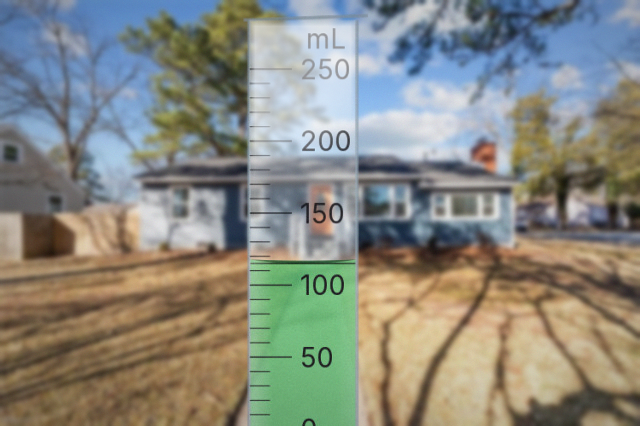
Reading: **115** mL
